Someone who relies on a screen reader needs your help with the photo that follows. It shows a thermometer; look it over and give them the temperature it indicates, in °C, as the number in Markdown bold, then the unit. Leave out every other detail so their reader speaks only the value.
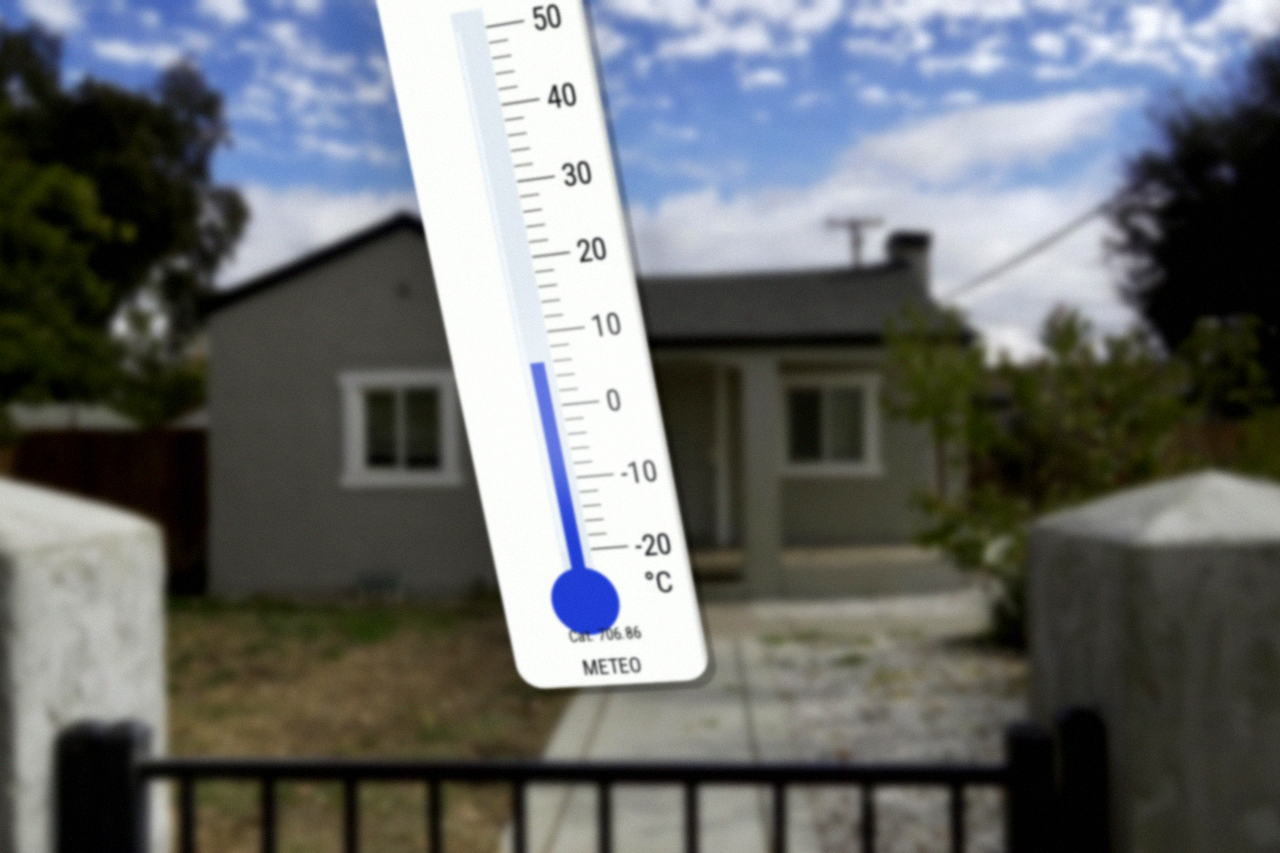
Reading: **6** °C
